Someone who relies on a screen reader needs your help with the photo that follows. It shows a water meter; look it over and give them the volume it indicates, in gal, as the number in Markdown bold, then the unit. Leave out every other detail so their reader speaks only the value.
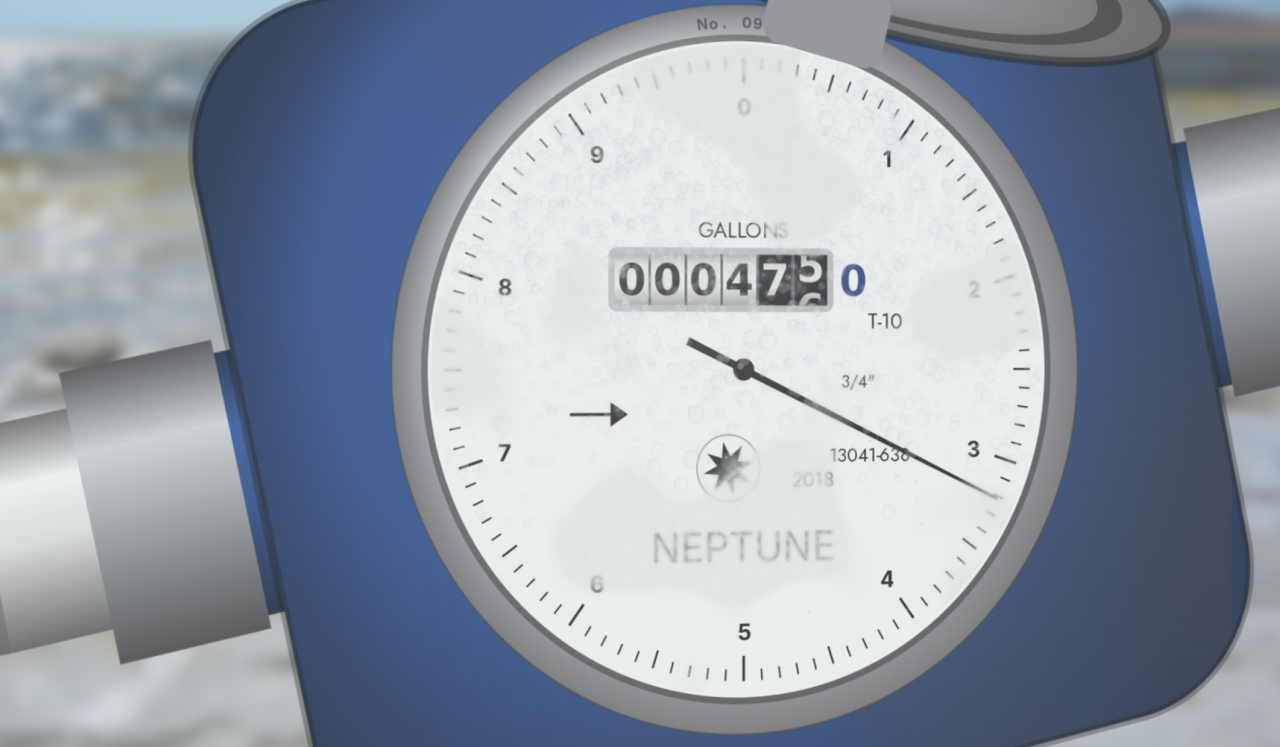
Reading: **4753.2** gal
